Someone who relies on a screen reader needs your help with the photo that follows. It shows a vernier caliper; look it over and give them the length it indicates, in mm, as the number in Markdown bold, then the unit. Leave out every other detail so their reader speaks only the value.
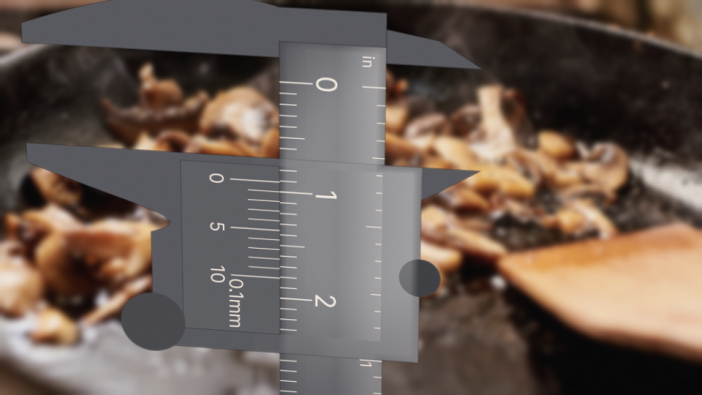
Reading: **9.1** mm
